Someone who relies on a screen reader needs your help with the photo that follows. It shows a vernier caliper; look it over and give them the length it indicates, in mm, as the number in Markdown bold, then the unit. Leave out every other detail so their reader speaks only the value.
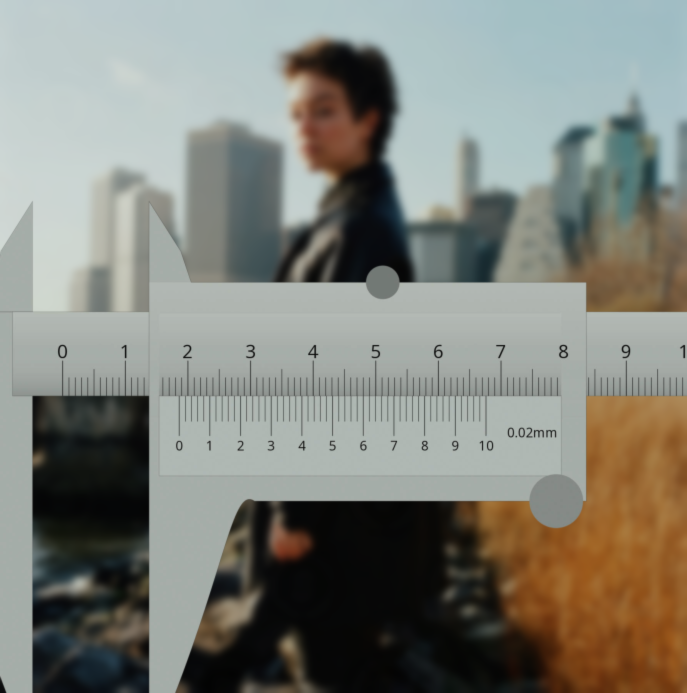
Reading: **18.6** mm
